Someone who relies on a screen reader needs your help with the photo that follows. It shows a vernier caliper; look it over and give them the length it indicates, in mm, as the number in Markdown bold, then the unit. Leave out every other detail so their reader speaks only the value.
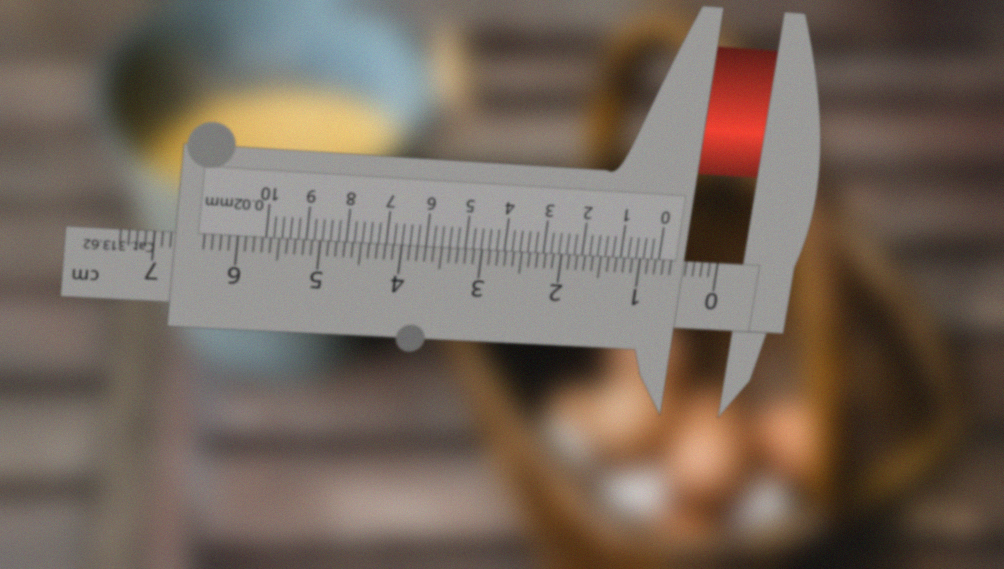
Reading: **7.6** mm
